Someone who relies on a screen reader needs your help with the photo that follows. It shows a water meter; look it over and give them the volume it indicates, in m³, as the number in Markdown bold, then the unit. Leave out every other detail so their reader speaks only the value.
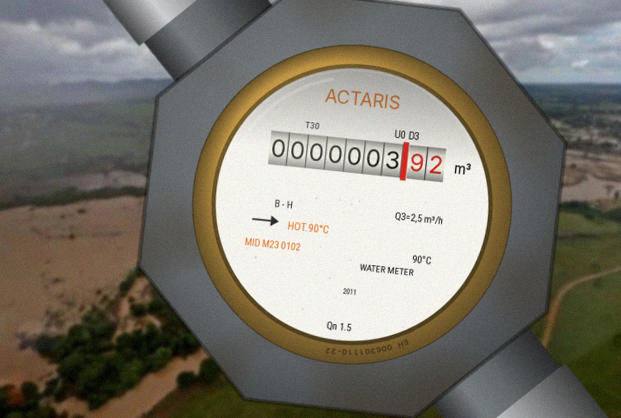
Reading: **3.92** m³
